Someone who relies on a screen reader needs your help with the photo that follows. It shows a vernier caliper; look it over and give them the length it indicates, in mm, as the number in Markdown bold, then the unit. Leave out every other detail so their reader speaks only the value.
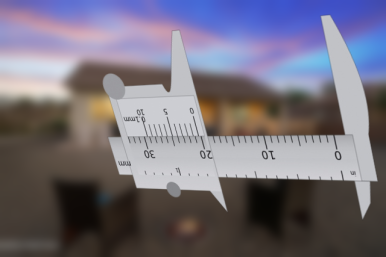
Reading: **20.4** mm
